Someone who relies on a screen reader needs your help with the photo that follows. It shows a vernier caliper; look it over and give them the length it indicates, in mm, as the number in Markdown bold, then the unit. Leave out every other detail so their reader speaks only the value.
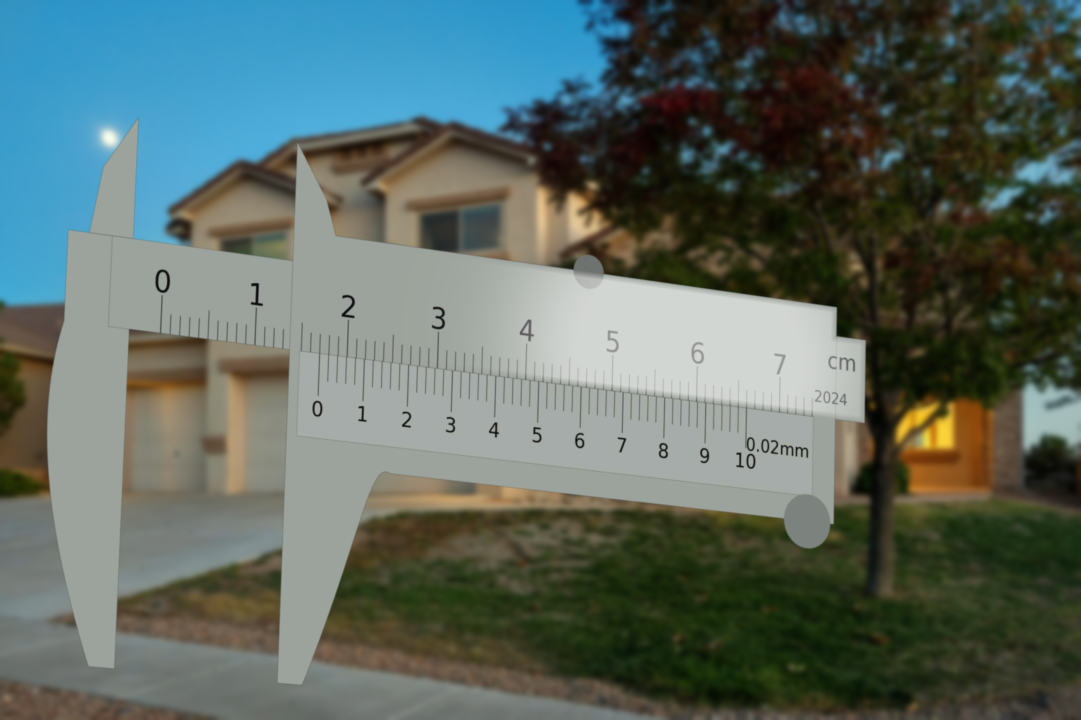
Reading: **17.0** mm
